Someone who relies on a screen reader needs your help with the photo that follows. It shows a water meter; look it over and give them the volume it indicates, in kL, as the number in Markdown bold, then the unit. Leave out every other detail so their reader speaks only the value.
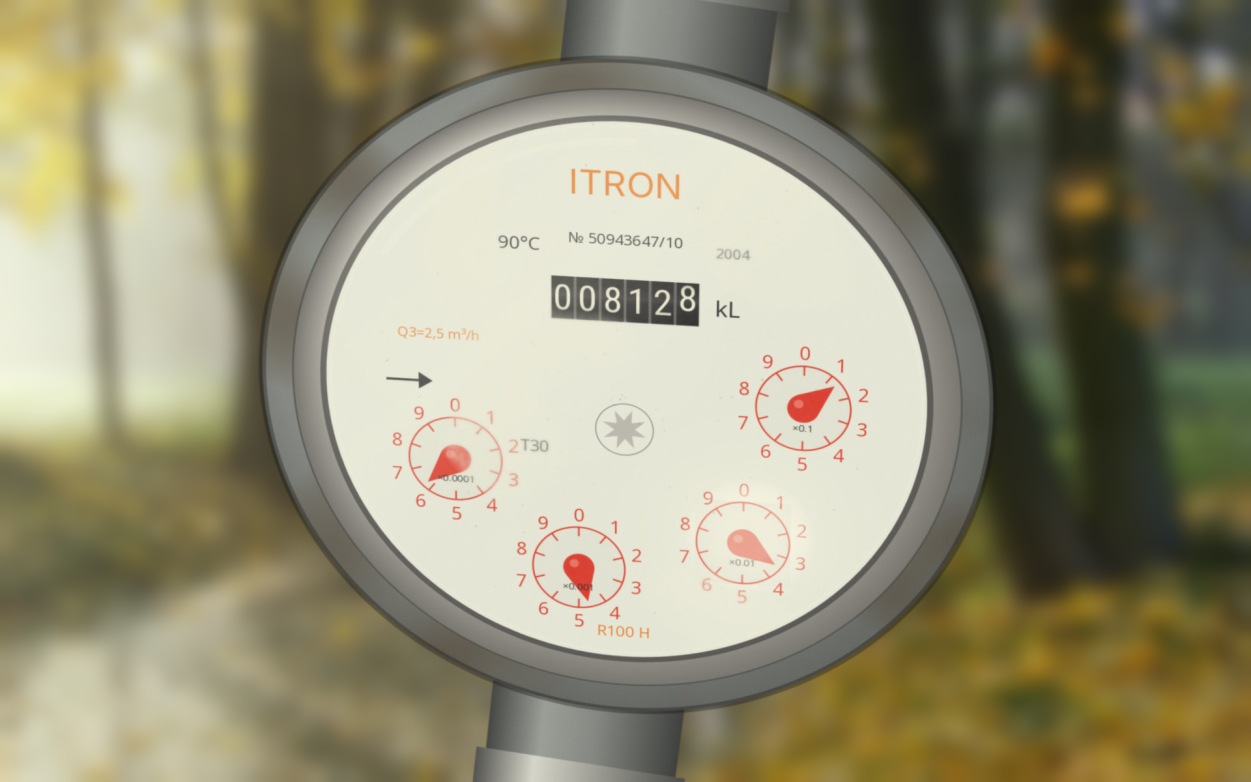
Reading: **8128.1346** kL
